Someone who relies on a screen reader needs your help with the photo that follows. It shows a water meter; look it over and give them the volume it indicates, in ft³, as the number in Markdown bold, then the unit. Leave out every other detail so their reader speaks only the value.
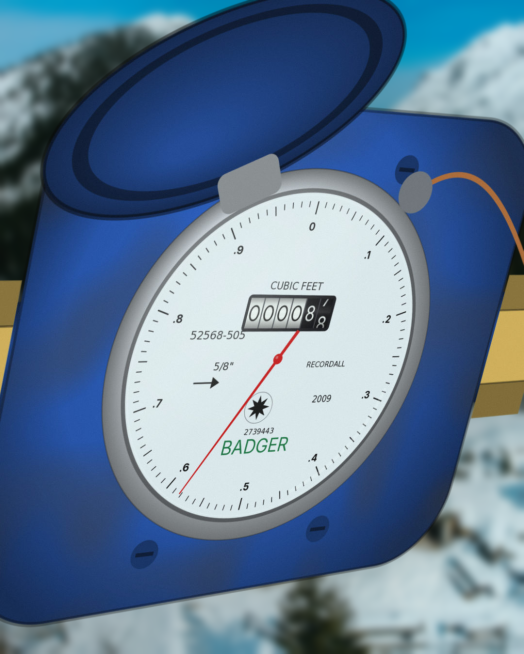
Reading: **87.58** ft³
